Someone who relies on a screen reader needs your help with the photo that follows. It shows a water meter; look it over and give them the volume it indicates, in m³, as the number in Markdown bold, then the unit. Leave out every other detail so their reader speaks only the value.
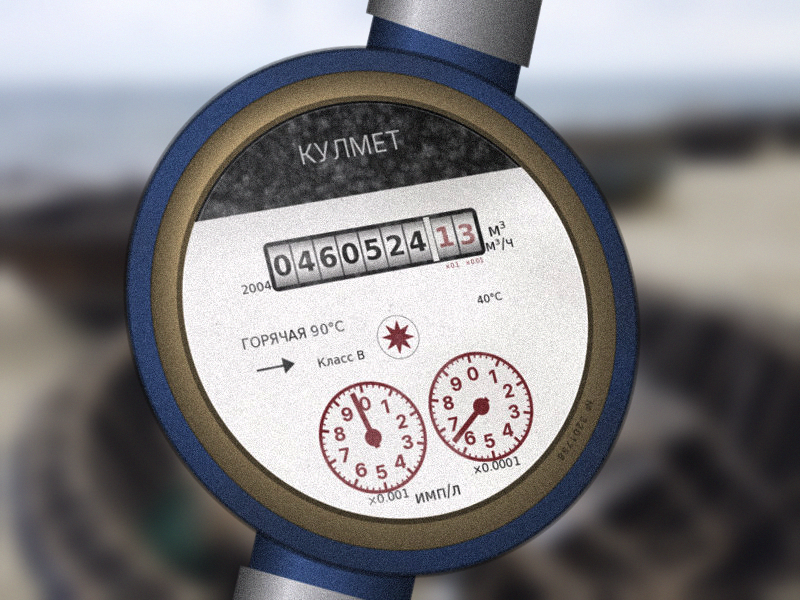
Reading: **460524.1296** m³
